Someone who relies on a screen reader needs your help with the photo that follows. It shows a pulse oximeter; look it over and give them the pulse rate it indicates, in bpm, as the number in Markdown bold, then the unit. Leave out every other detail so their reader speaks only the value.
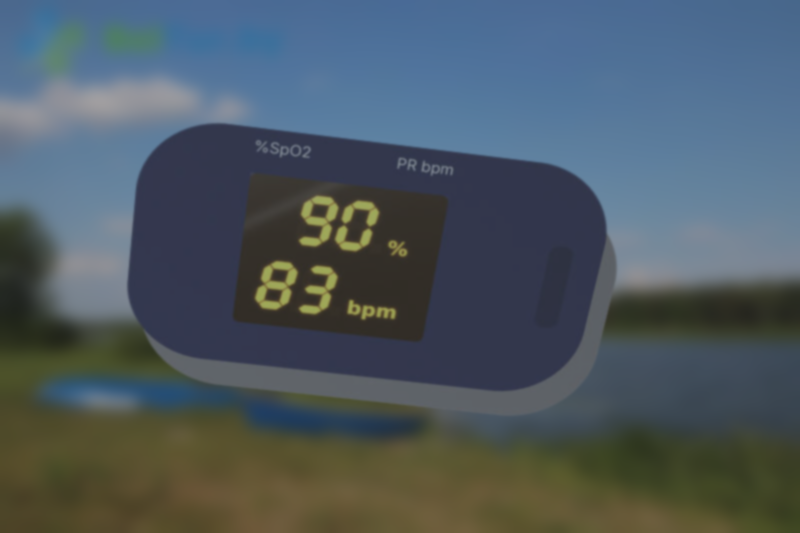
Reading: **83** bpm
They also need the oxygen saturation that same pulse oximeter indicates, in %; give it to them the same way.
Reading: **90** %
